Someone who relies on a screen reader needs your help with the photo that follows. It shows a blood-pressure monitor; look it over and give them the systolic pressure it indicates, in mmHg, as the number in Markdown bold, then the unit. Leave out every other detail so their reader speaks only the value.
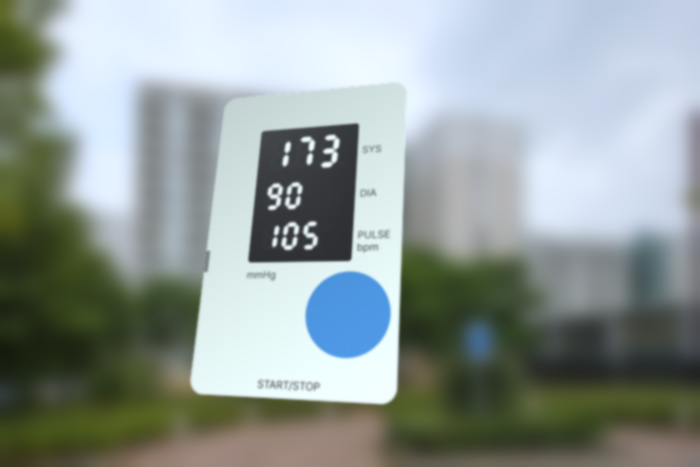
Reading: **173** mmHg
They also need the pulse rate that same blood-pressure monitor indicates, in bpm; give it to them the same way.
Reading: **105** bpm
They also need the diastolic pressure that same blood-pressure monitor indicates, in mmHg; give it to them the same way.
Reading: **90** mmHg
